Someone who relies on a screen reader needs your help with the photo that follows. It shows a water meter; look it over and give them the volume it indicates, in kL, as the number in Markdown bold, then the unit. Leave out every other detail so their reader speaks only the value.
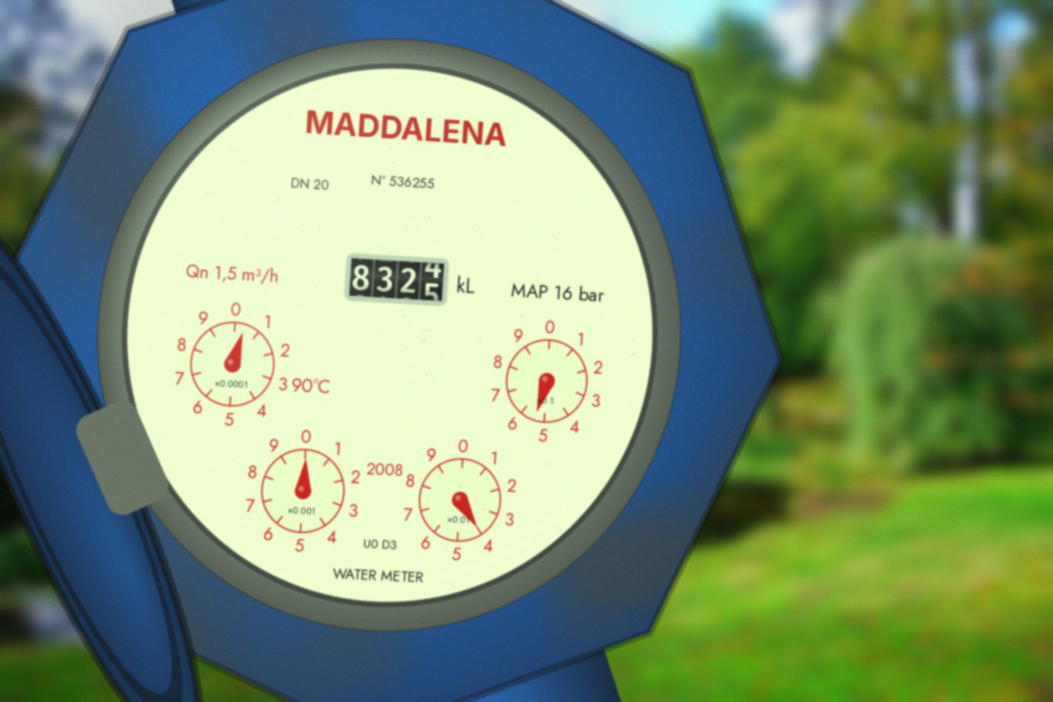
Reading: **8324.5400** kL
